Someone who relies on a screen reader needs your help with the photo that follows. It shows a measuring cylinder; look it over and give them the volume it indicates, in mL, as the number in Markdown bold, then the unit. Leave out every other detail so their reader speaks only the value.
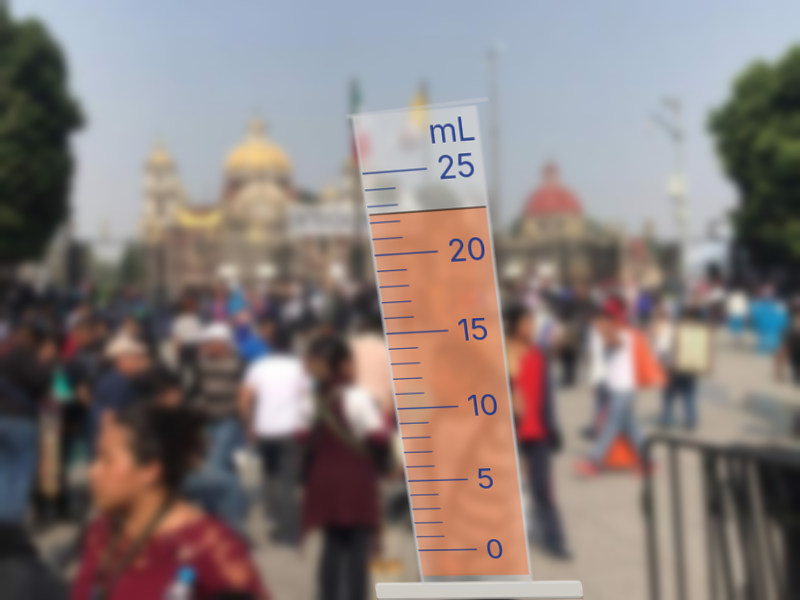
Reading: **22.5** mL
